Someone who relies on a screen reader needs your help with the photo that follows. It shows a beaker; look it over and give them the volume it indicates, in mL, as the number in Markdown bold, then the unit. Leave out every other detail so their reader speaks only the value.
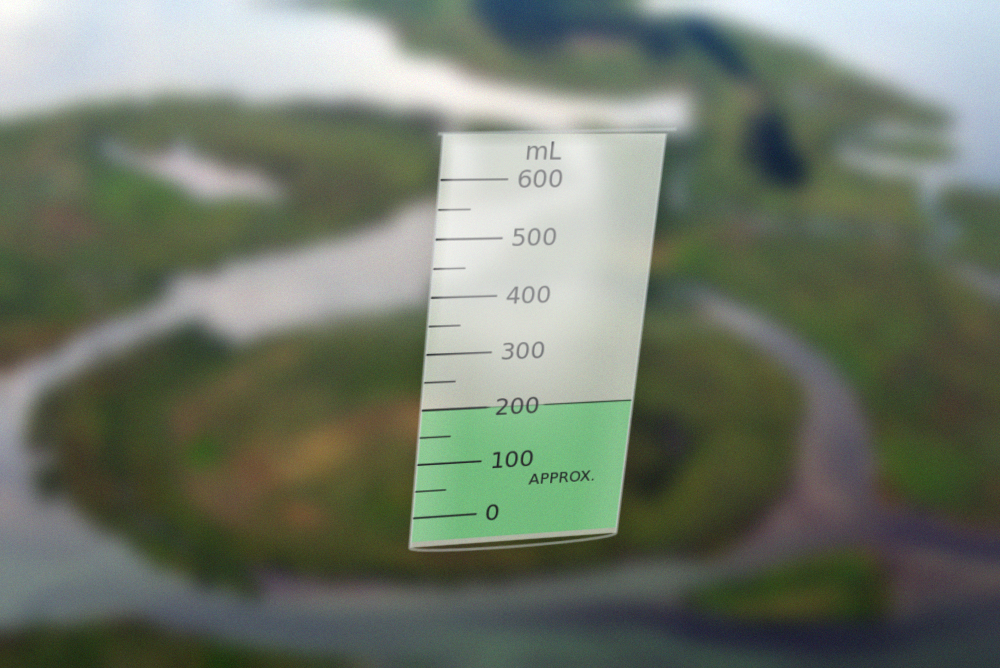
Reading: **200** mL
